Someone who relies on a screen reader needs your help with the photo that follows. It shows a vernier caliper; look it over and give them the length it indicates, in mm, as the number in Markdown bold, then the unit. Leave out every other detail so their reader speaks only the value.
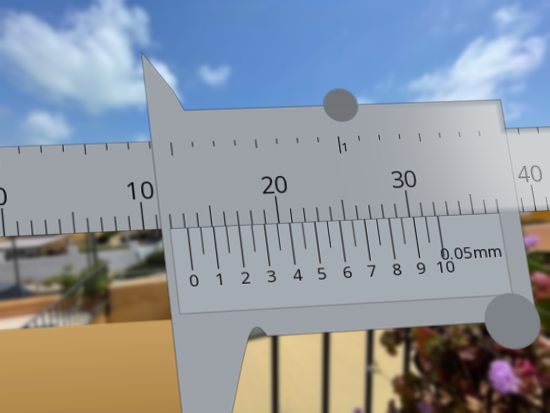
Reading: **13.2** mm
